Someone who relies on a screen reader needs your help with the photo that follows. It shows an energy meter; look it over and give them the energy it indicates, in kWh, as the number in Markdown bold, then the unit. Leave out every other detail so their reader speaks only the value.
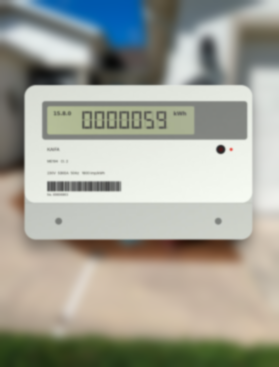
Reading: **59** kWh
